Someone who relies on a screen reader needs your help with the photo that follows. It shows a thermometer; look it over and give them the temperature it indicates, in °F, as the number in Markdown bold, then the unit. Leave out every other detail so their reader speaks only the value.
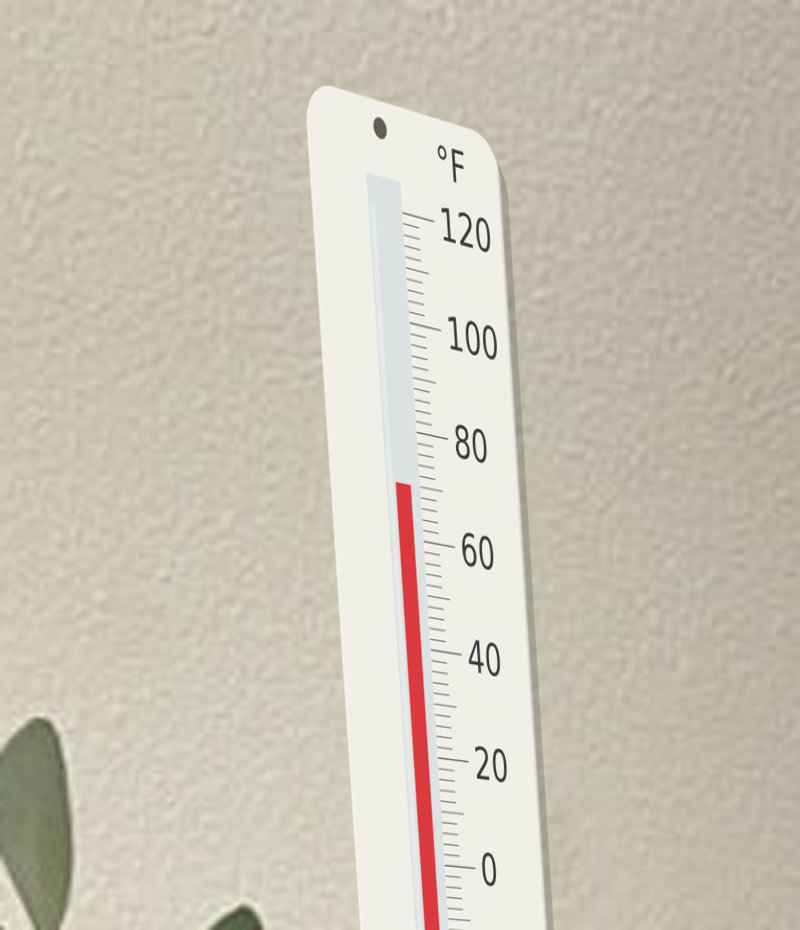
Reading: **70** °F
